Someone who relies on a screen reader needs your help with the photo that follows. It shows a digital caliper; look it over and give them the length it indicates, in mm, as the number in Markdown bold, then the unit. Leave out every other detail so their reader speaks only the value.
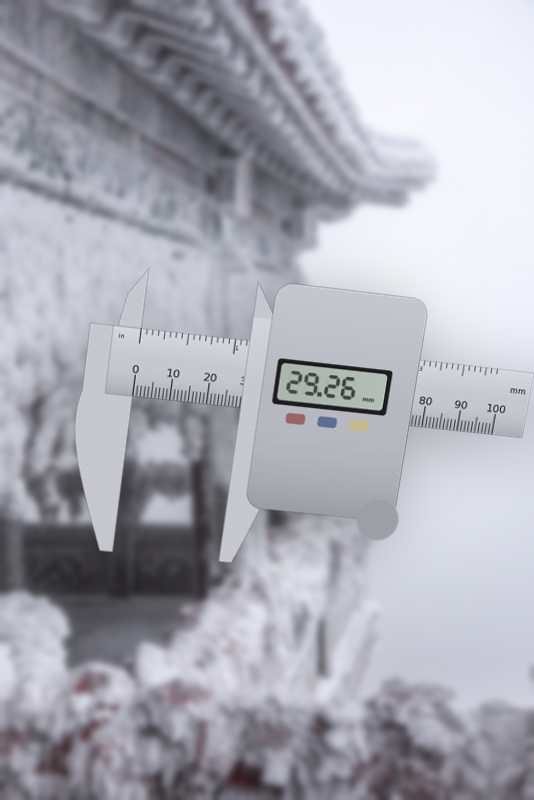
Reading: **29.26** mm
